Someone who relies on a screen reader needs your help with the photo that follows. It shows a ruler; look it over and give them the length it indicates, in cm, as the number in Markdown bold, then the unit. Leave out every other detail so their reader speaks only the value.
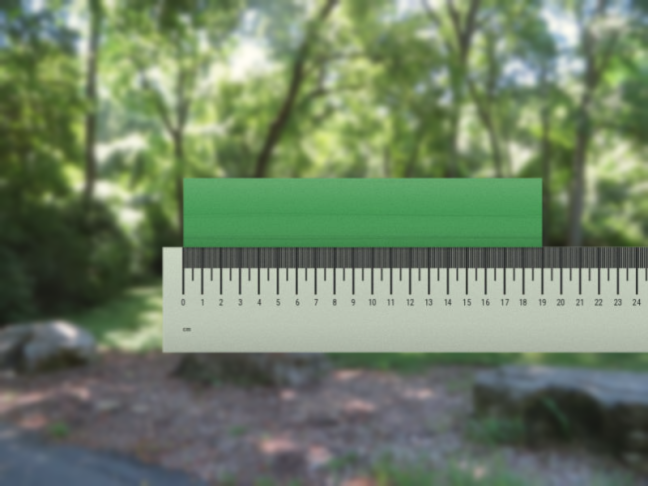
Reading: **19** cm
